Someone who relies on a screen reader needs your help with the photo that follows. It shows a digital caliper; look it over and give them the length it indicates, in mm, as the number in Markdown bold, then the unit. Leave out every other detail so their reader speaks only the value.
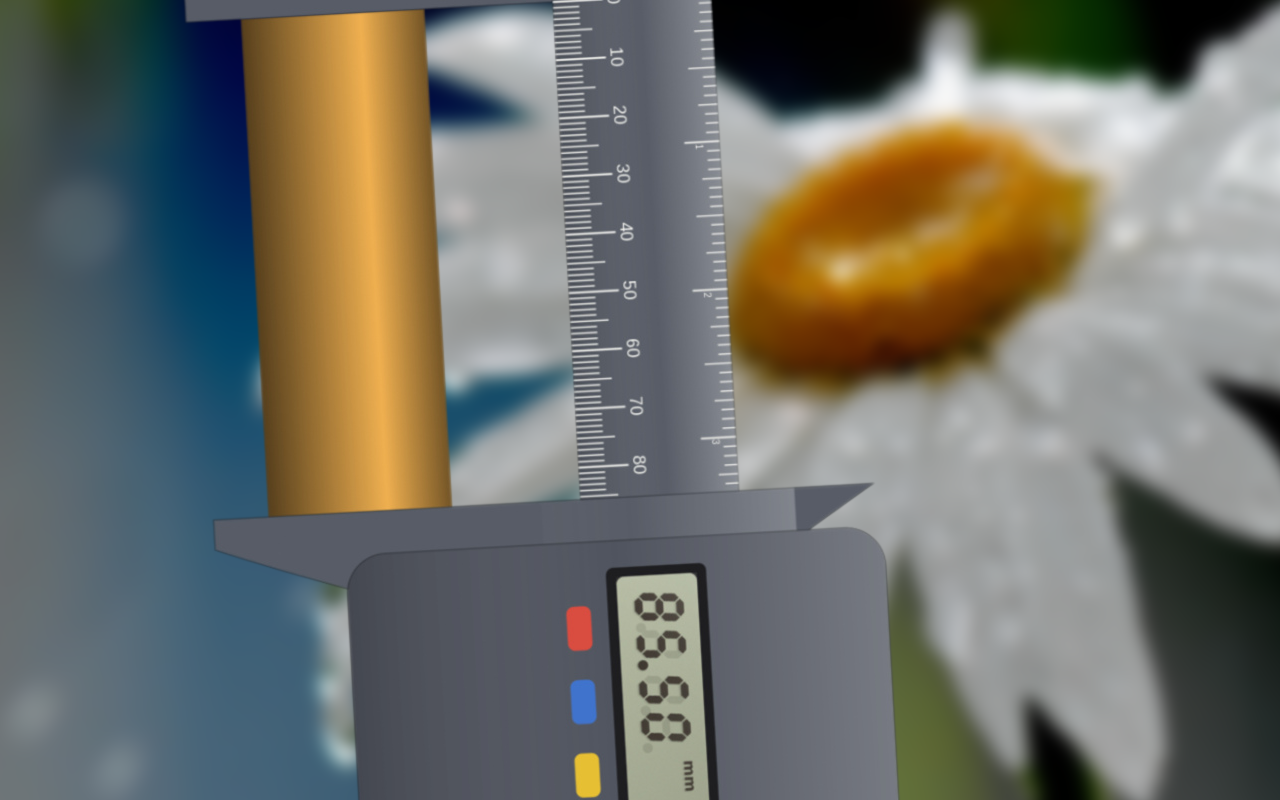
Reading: **85.50** mm
